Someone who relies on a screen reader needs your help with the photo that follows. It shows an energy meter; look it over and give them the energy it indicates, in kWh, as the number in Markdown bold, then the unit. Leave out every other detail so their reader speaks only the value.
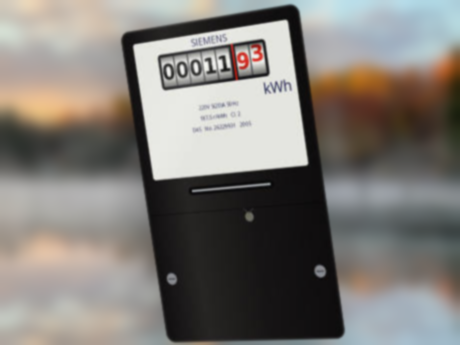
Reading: **11.93** kWh
